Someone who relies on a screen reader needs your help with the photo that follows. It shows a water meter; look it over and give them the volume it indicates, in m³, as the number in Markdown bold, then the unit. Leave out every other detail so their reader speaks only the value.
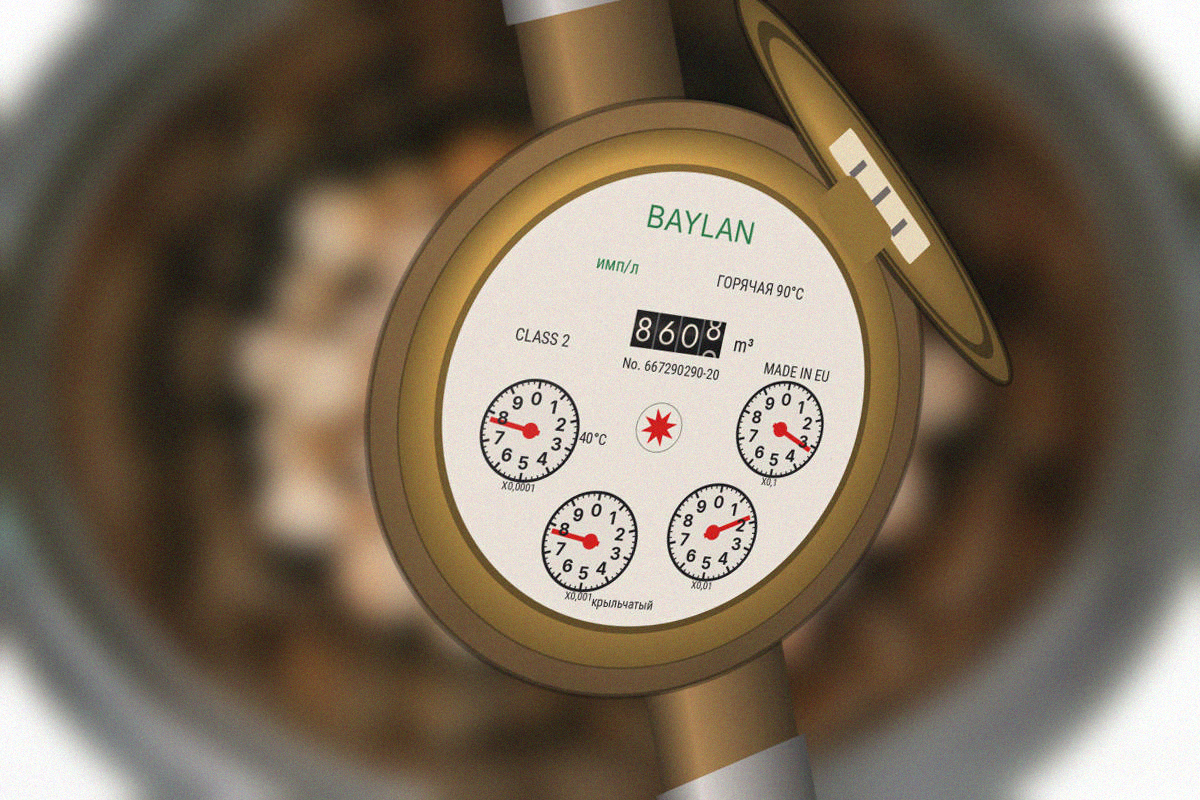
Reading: **8608.3177** m³
